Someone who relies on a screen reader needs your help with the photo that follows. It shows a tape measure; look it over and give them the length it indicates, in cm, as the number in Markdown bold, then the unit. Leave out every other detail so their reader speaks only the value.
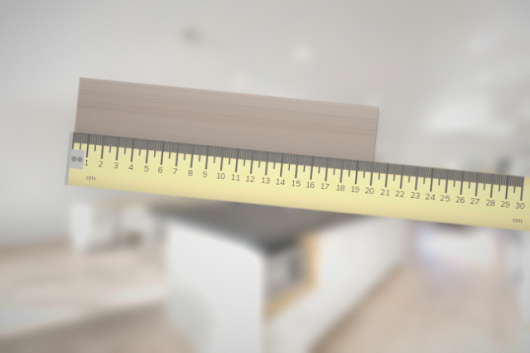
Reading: **20** cm
